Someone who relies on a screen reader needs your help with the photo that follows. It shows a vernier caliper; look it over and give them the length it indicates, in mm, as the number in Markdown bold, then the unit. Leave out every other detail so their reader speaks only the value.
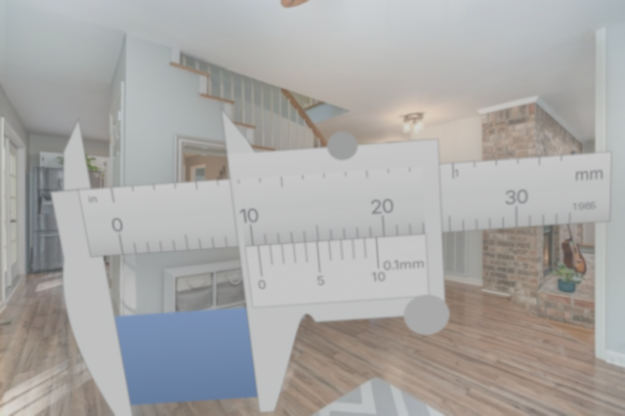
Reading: **10.4** mm
